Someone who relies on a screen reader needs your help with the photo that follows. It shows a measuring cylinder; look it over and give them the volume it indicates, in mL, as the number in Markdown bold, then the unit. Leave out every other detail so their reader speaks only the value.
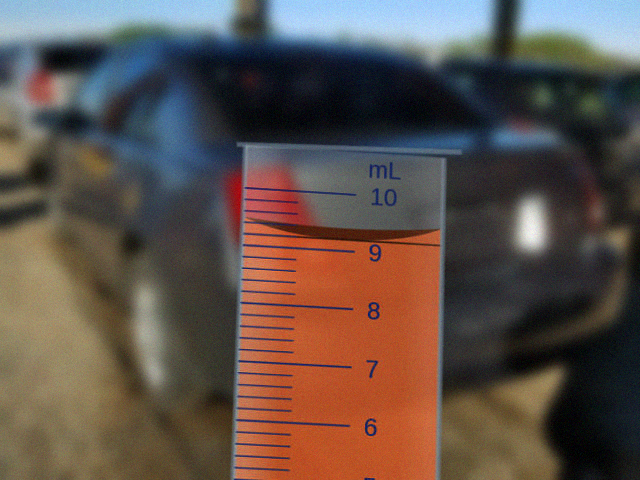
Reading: **9.2** mL
